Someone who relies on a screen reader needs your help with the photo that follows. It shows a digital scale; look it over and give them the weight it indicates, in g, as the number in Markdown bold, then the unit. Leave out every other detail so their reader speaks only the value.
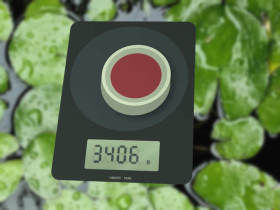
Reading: **3406** g
